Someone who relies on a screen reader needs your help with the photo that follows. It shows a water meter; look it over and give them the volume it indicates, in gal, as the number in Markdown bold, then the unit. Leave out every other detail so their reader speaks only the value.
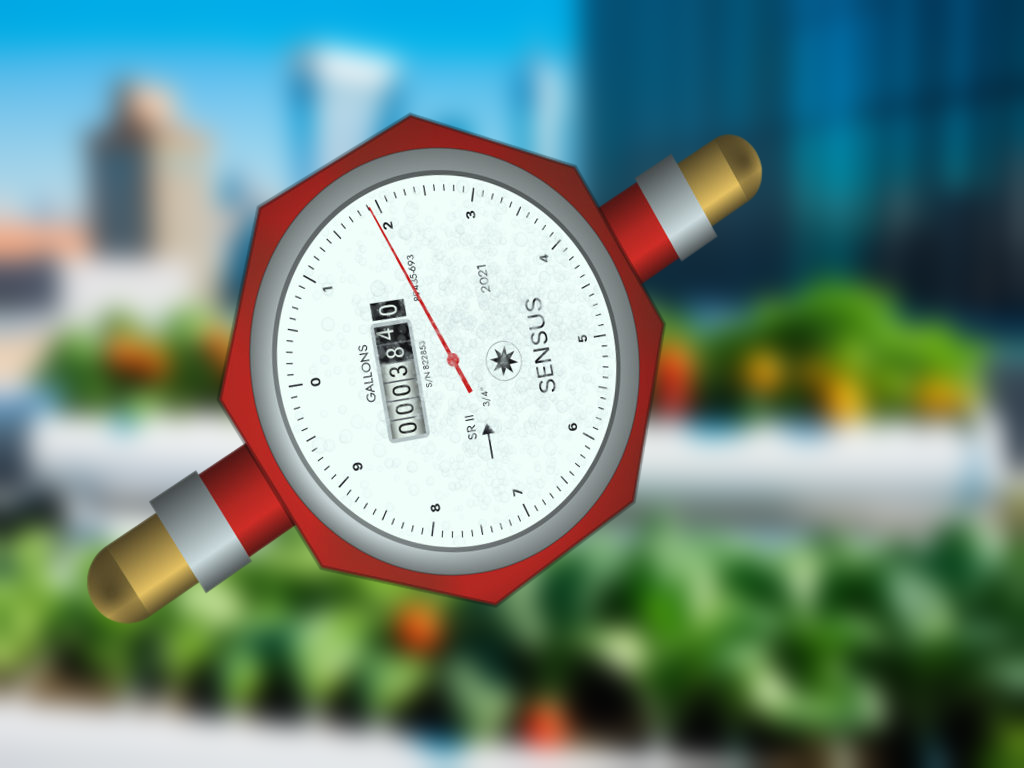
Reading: **3841.9** gal
